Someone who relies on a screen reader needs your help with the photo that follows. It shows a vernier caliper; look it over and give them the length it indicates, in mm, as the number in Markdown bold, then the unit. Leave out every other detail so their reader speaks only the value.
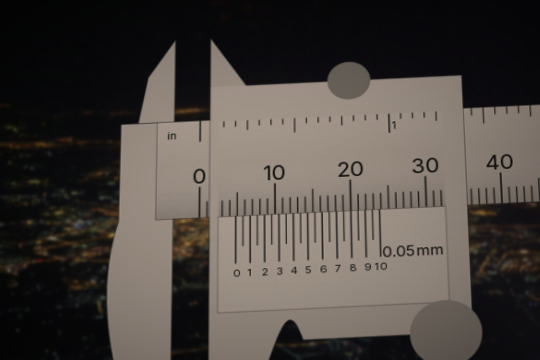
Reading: **4.8** mm
